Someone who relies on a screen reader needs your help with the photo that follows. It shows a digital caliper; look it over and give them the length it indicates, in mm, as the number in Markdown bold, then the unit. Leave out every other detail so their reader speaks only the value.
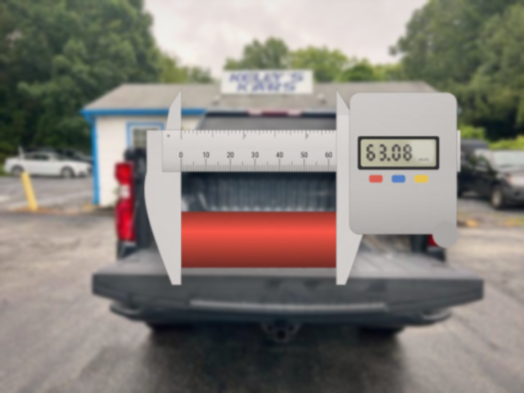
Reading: **63.08** mm
